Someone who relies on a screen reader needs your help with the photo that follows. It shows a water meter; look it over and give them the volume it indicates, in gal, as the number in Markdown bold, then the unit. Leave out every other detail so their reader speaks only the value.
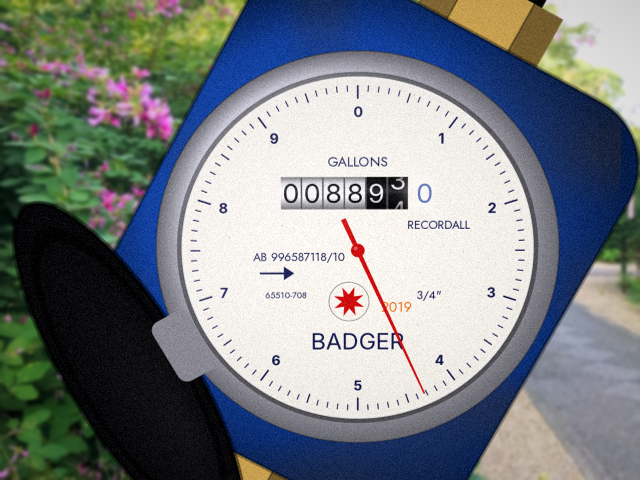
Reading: **88934.3** gal
